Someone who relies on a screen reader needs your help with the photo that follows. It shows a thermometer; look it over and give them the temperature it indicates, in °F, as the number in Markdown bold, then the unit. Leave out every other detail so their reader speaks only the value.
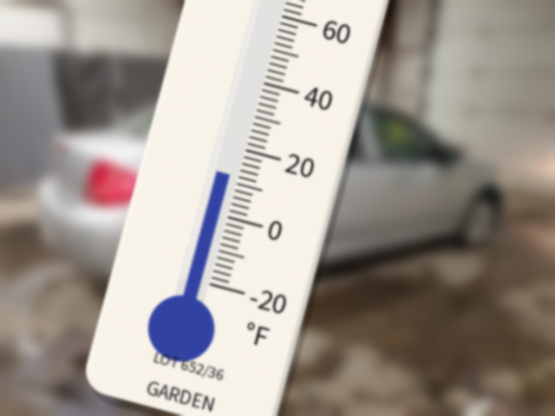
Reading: **12** °F
